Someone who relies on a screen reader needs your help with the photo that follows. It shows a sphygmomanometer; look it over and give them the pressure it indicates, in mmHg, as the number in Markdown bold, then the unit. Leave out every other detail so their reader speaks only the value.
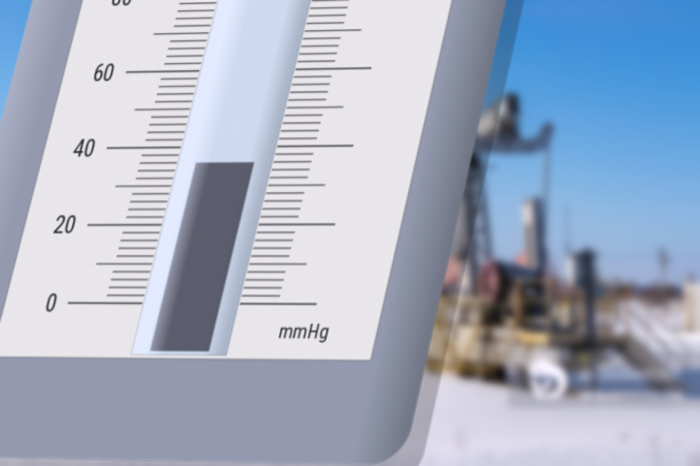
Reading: **36** mmHg
